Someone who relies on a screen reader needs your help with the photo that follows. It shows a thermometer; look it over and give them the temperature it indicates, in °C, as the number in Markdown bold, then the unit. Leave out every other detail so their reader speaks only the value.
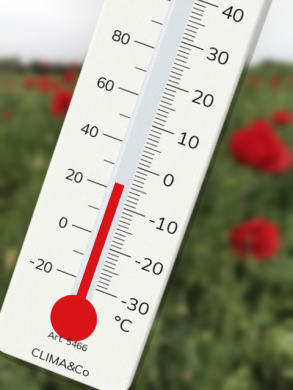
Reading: **-5** °C
